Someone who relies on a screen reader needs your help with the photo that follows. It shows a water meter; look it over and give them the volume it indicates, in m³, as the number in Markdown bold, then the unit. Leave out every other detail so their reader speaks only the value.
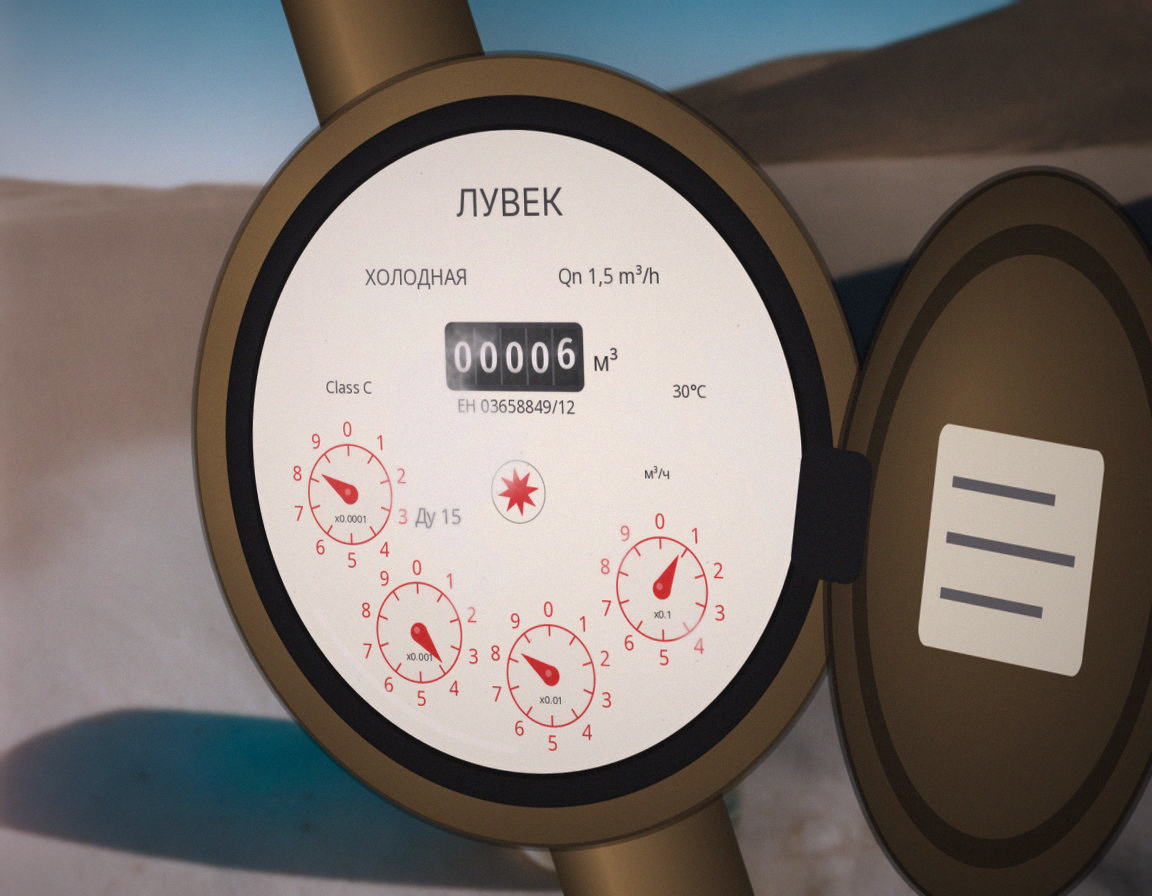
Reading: **6.0838** m³
